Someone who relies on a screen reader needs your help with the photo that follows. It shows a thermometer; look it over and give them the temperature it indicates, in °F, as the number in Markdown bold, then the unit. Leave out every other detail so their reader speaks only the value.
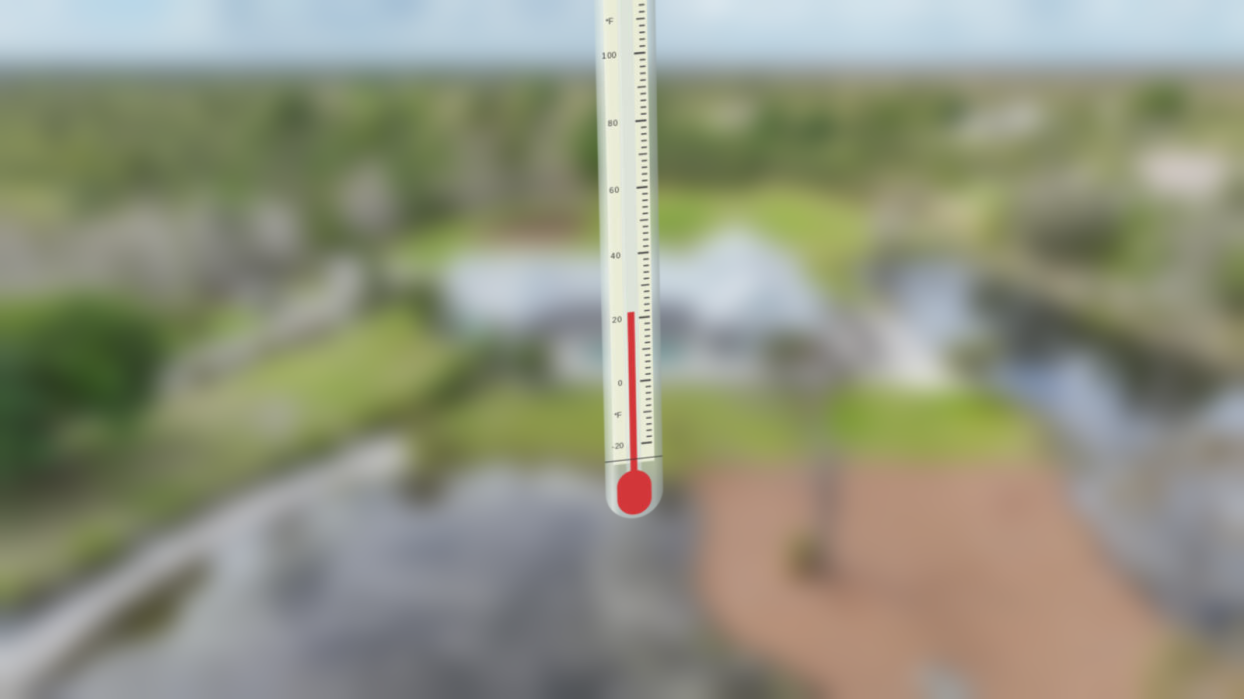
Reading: **22** °F
